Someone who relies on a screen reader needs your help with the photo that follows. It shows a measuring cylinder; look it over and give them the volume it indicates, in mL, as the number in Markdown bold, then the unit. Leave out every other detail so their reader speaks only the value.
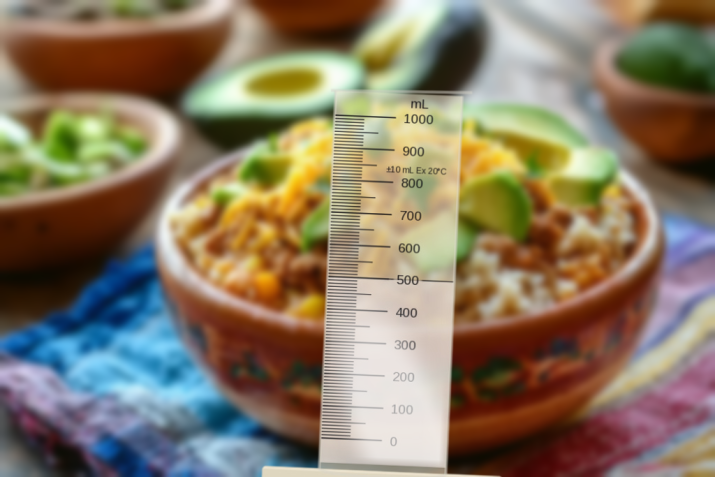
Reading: **500** mL
